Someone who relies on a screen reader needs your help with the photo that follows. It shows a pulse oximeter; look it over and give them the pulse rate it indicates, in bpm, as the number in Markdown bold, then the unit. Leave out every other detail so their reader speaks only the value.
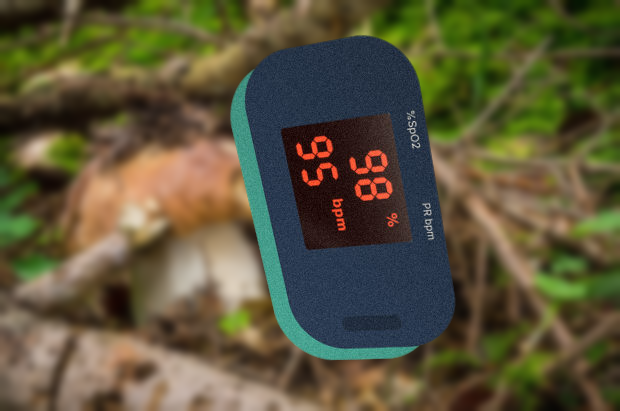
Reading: **95** bpm
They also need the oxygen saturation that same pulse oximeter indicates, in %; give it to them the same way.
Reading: **98** %
